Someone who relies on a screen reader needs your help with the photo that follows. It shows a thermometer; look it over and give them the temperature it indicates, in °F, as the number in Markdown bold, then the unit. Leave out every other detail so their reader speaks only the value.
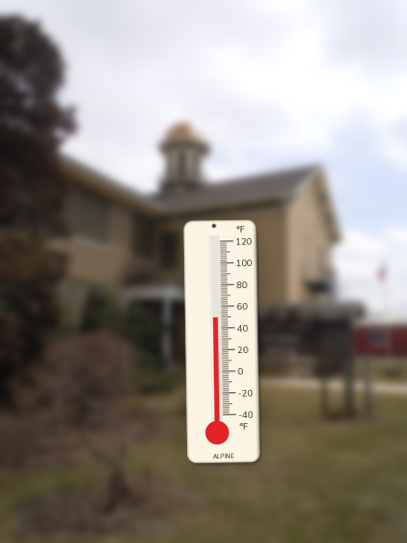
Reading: **50** °F
